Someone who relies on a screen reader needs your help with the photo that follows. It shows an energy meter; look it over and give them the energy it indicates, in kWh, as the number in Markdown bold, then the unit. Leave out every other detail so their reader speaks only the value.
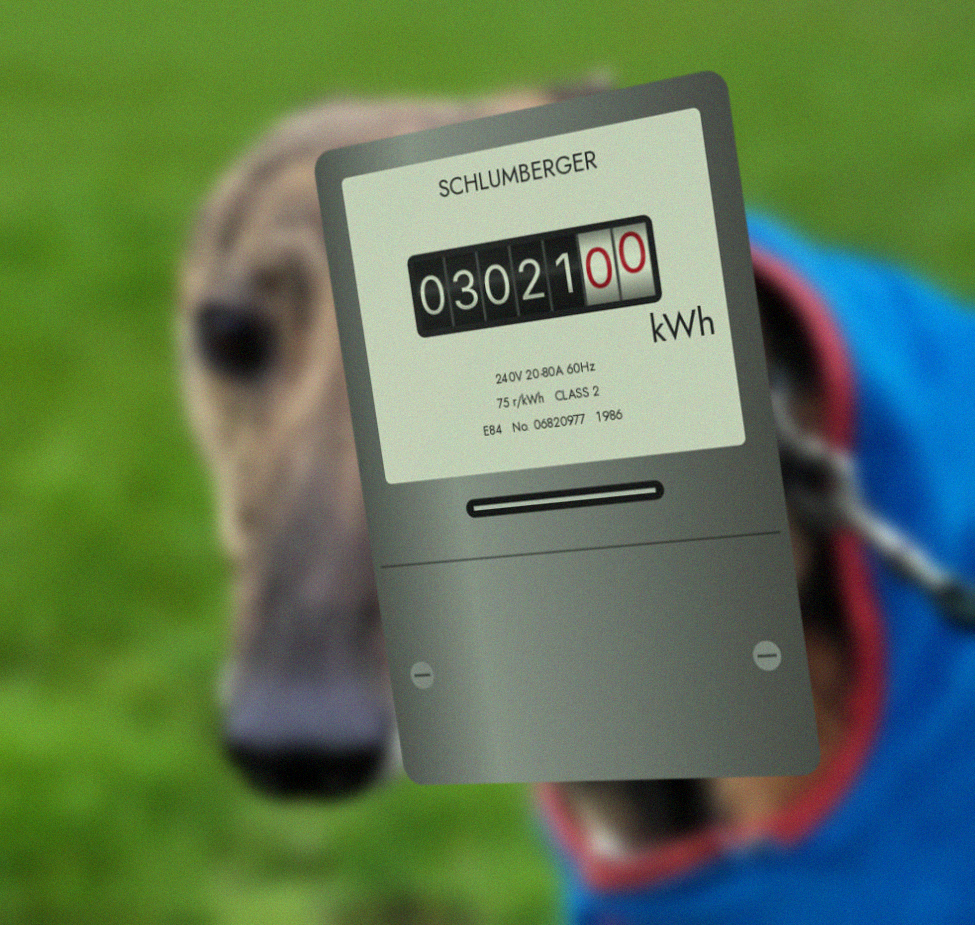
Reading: **3021.00** kWh
